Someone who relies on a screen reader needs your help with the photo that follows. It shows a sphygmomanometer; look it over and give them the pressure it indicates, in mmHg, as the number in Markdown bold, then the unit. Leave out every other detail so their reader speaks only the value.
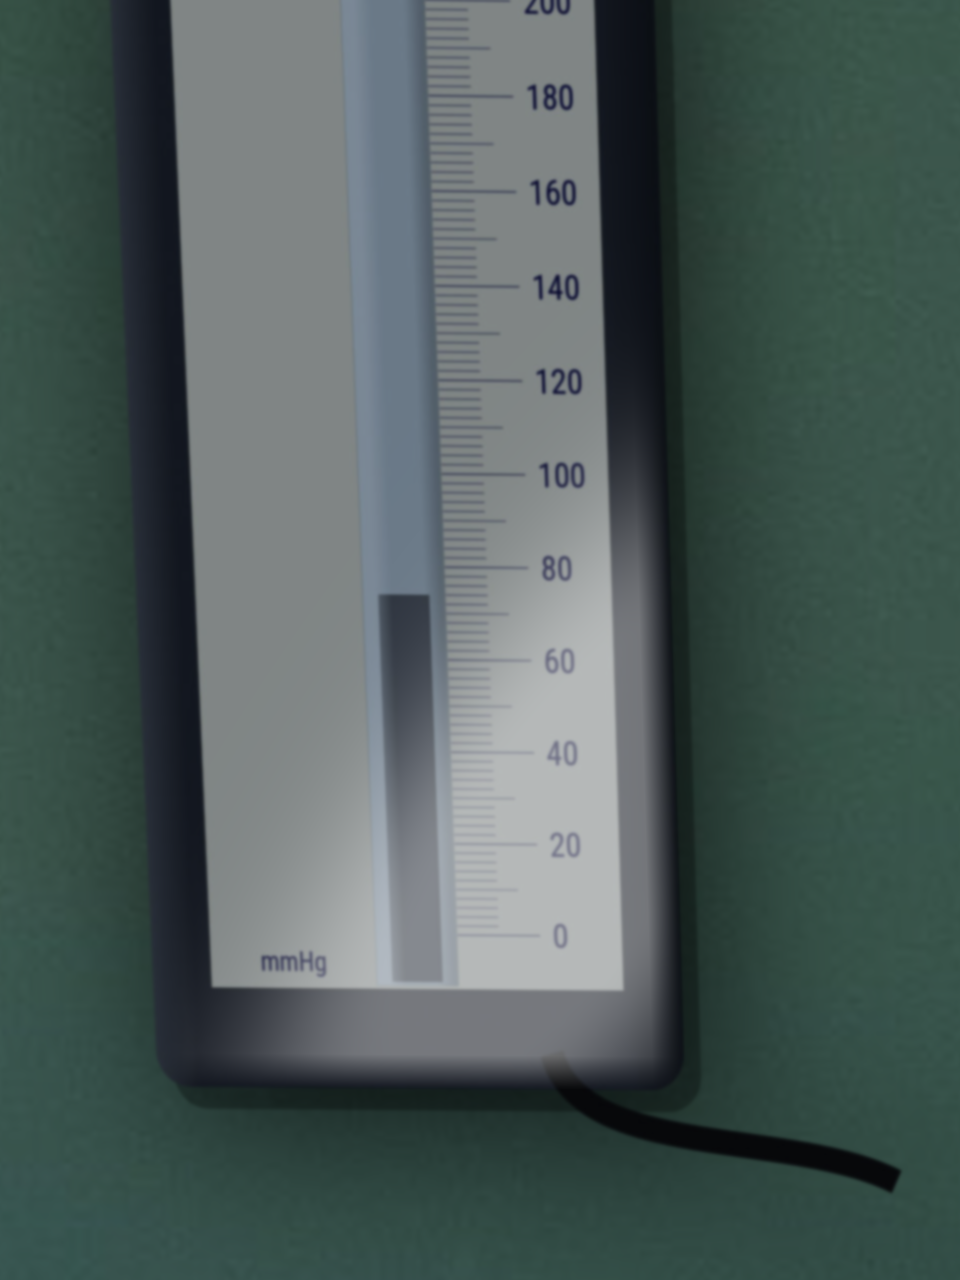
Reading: **74** mmHg
